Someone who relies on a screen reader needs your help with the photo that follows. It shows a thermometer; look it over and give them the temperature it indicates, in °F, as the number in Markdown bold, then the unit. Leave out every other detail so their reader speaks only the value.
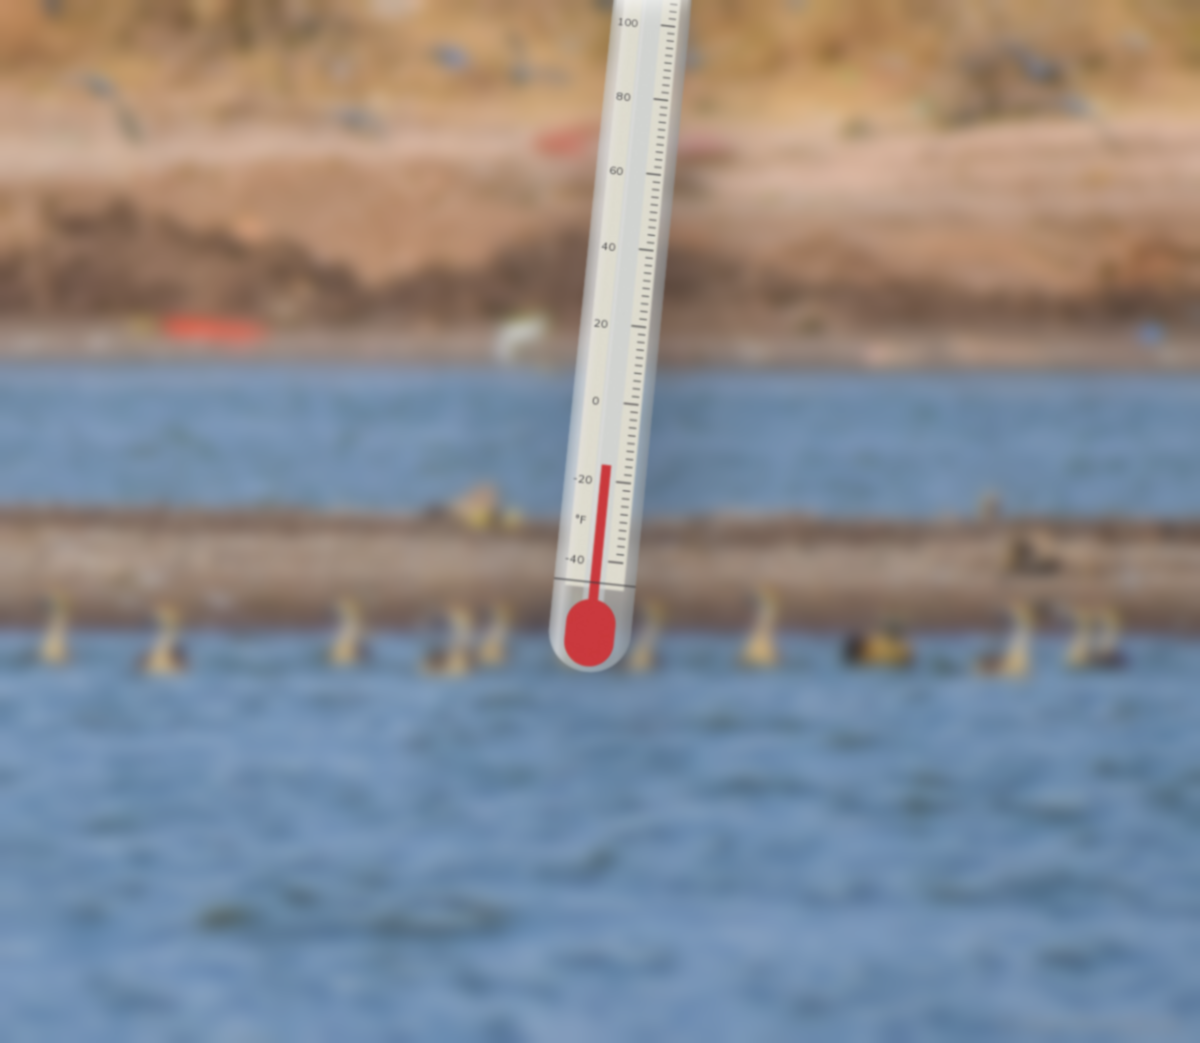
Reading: **-16** °F
